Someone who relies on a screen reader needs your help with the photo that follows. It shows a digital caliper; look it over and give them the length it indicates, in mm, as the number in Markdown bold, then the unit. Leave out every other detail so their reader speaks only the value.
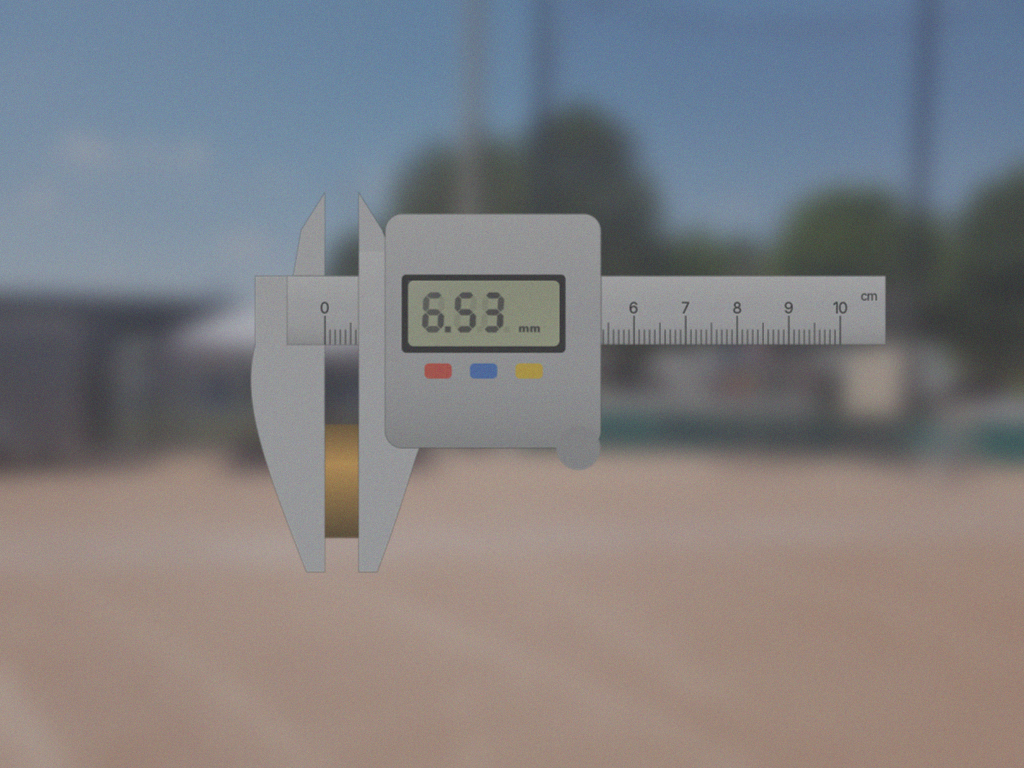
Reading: **6.53** mm
